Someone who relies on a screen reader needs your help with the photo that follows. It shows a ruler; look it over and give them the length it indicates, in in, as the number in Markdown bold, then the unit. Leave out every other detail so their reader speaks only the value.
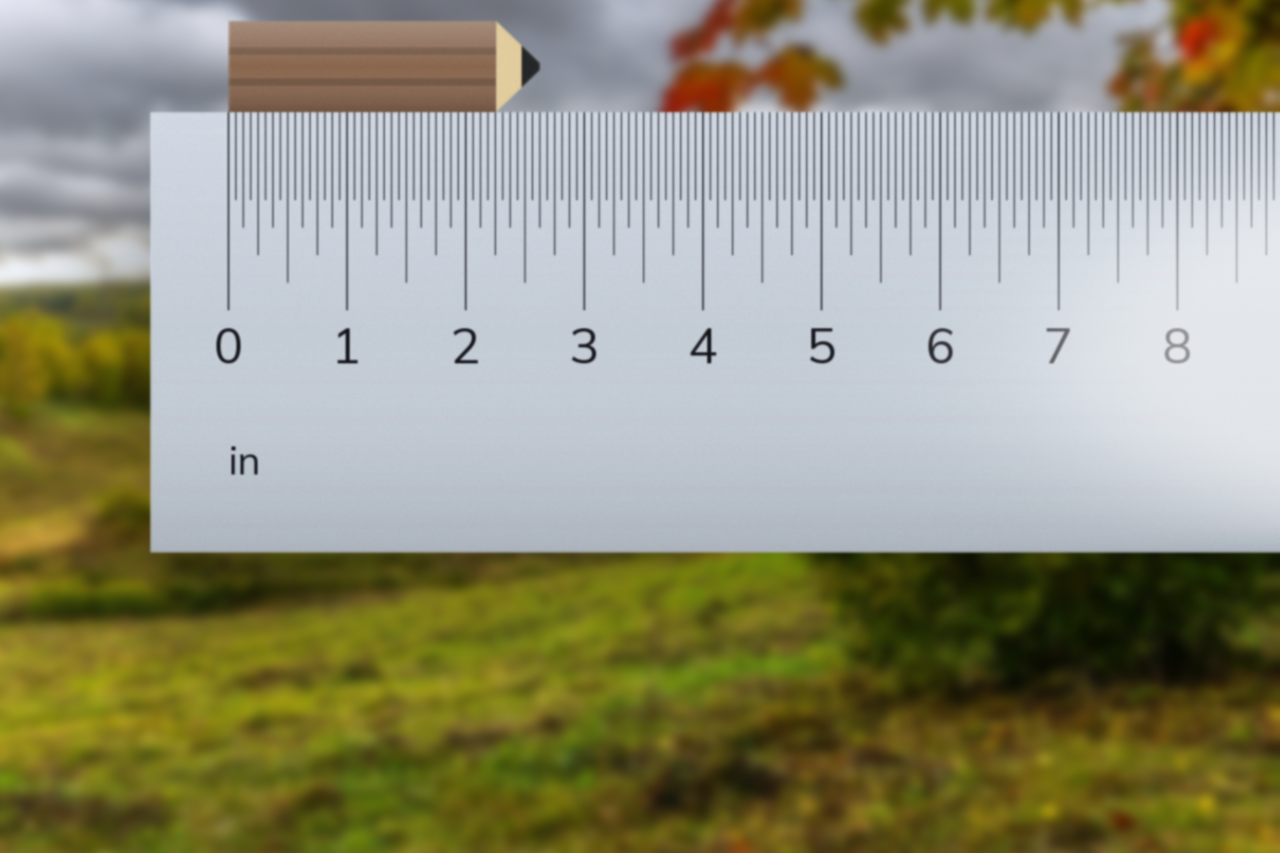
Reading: **2.625** in
